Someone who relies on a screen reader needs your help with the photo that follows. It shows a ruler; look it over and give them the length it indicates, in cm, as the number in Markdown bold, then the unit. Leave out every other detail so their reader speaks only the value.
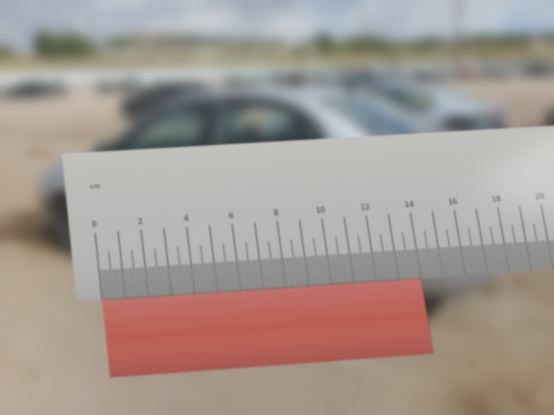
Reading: **14** cm
